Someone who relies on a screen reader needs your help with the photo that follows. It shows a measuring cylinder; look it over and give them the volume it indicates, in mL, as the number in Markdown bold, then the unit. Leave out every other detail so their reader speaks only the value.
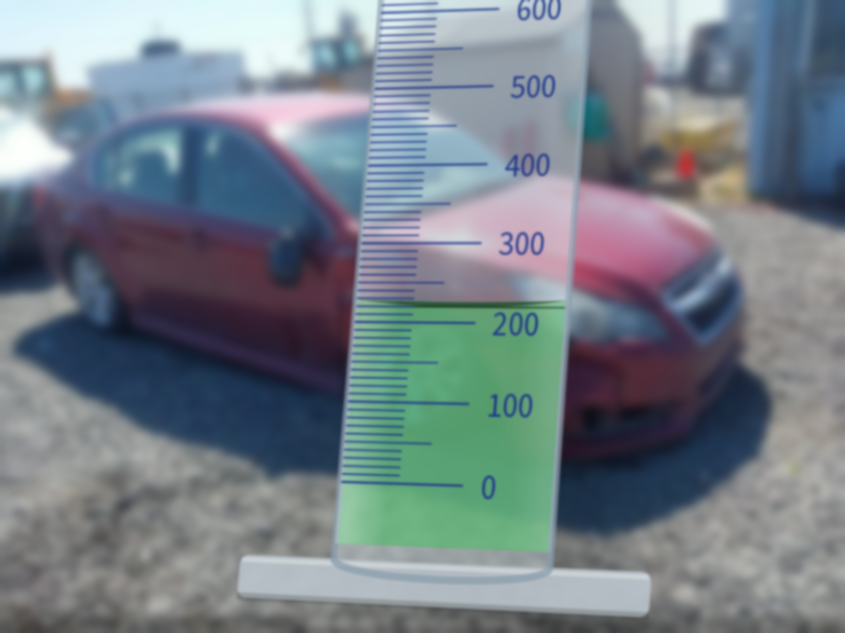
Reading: **220** mL
